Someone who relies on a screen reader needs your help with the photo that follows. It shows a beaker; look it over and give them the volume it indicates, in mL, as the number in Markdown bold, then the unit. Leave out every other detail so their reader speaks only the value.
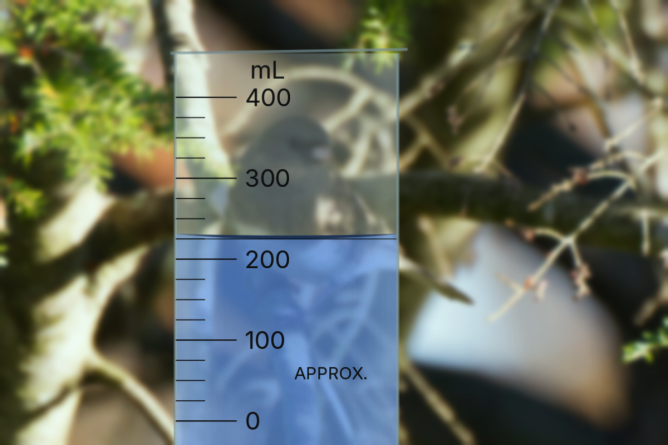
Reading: **225** mL
